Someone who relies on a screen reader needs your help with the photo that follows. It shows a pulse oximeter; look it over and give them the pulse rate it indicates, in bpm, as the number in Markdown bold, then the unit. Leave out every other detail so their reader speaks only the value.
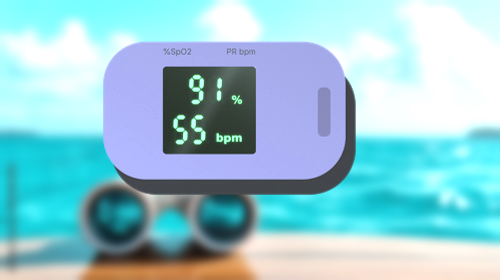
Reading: **55** bpm
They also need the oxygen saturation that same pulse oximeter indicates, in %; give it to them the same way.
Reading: **91** %
